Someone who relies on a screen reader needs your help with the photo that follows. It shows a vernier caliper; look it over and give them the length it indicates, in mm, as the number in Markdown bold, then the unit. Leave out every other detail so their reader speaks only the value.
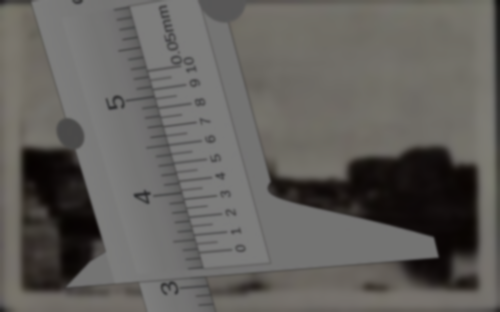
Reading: **33.6** mm
